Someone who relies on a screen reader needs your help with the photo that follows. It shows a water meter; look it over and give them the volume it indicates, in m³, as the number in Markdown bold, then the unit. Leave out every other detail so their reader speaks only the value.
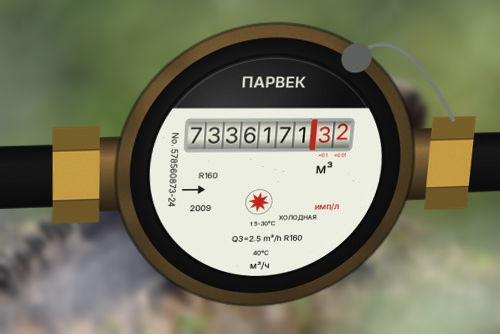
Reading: **7336171.32** m³
